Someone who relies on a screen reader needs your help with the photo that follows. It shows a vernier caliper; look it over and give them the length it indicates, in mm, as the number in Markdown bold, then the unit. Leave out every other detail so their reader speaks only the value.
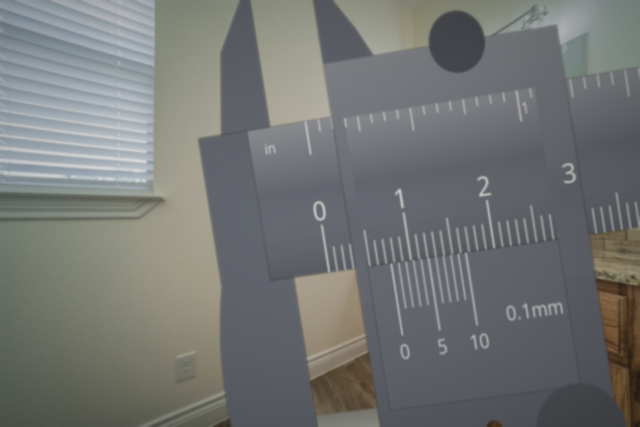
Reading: **7.6** mm
